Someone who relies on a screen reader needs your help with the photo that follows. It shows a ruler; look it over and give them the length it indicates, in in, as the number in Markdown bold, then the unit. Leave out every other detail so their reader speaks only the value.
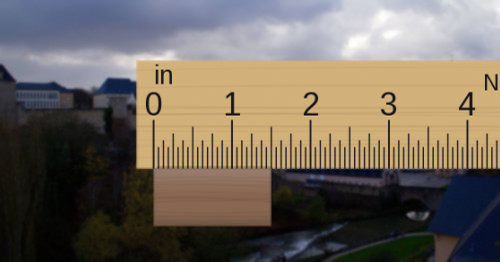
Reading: **1.5** in
